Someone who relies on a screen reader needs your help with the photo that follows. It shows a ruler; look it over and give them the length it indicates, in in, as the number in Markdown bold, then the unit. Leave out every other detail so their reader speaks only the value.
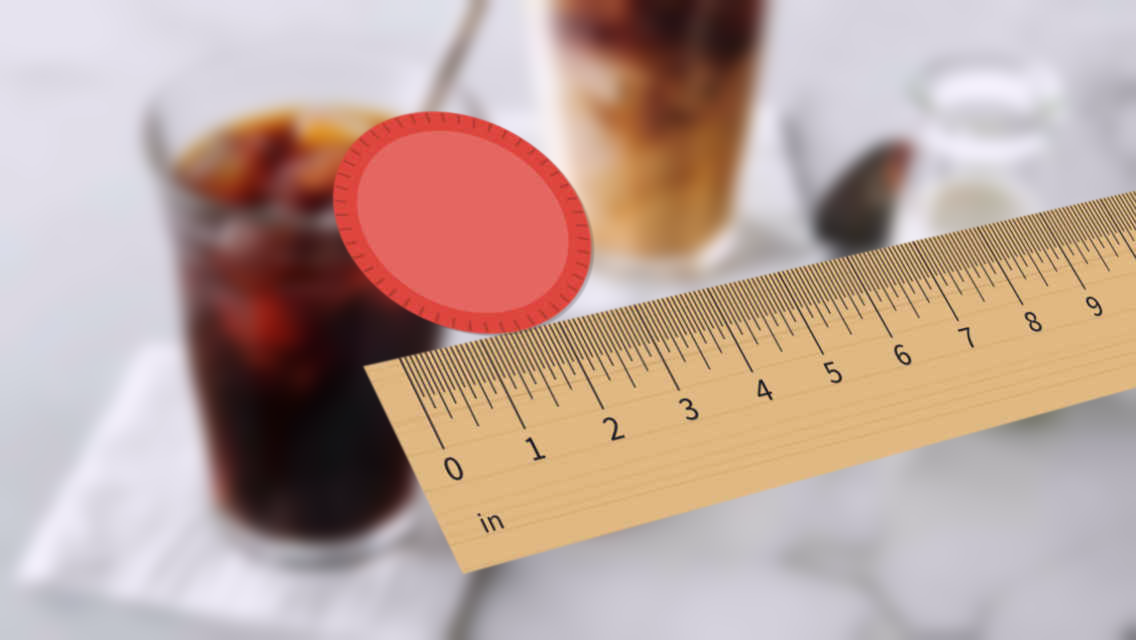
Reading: **3** in
